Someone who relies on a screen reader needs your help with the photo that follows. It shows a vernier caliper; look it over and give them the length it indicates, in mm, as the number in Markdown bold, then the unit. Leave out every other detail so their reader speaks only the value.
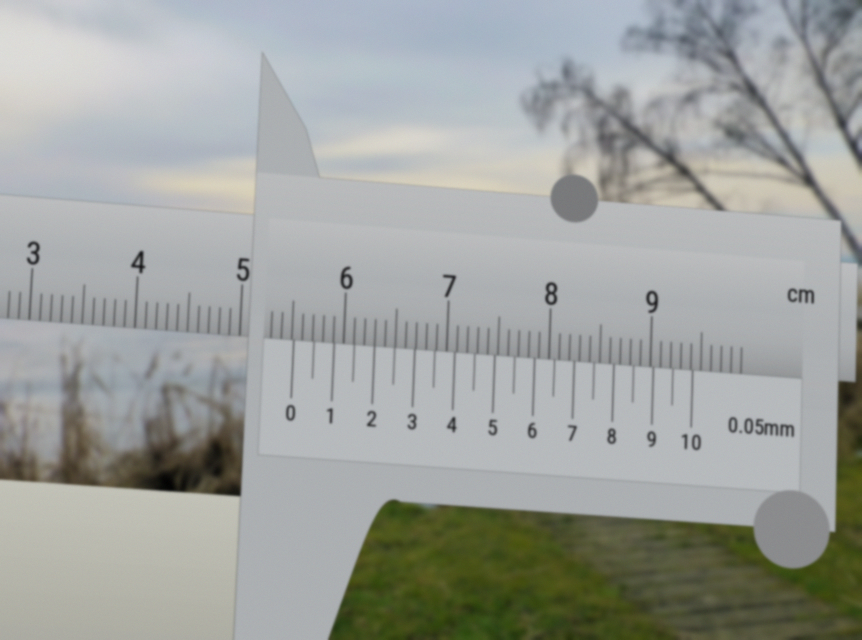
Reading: **55.2** mm
